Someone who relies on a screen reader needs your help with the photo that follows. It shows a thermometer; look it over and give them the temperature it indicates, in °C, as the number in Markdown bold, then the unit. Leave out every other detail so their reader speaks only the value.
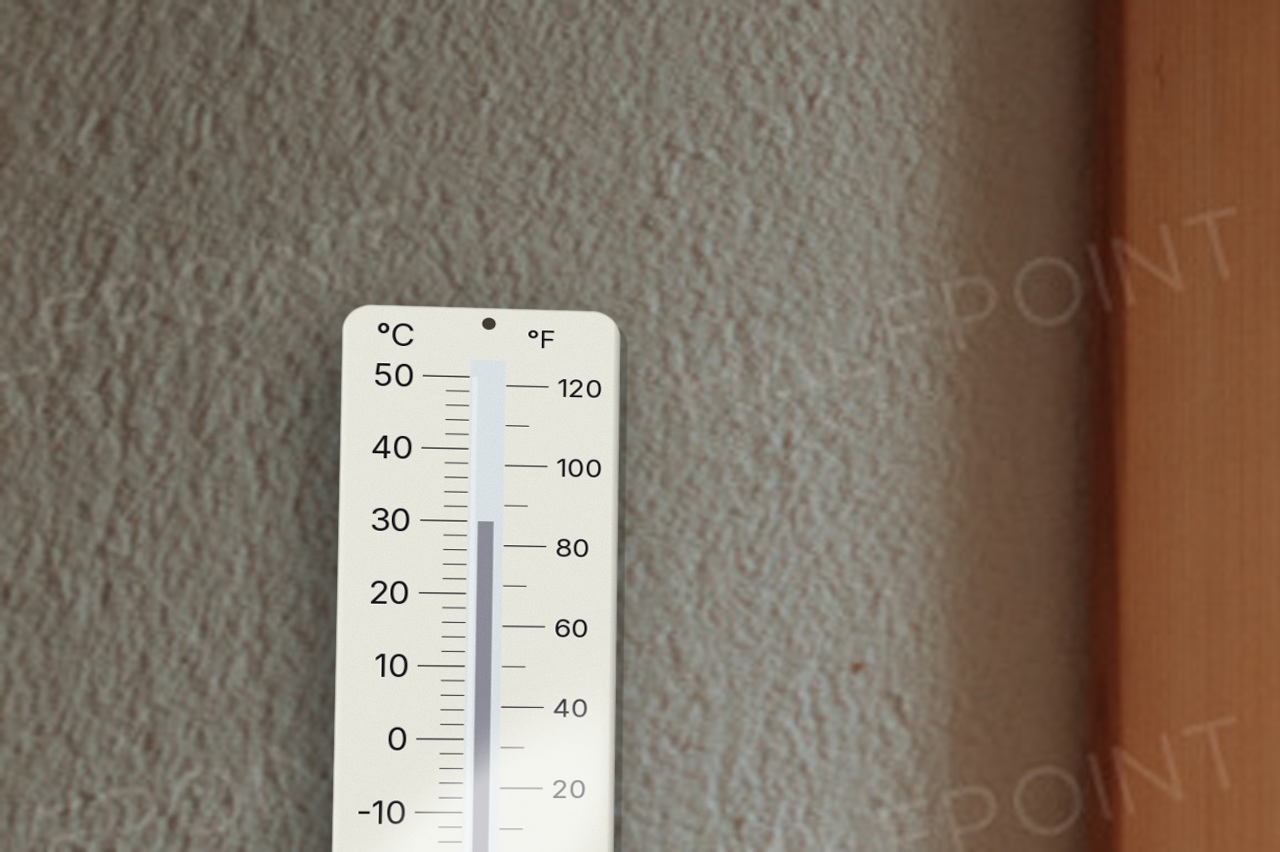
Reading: **30** °C
